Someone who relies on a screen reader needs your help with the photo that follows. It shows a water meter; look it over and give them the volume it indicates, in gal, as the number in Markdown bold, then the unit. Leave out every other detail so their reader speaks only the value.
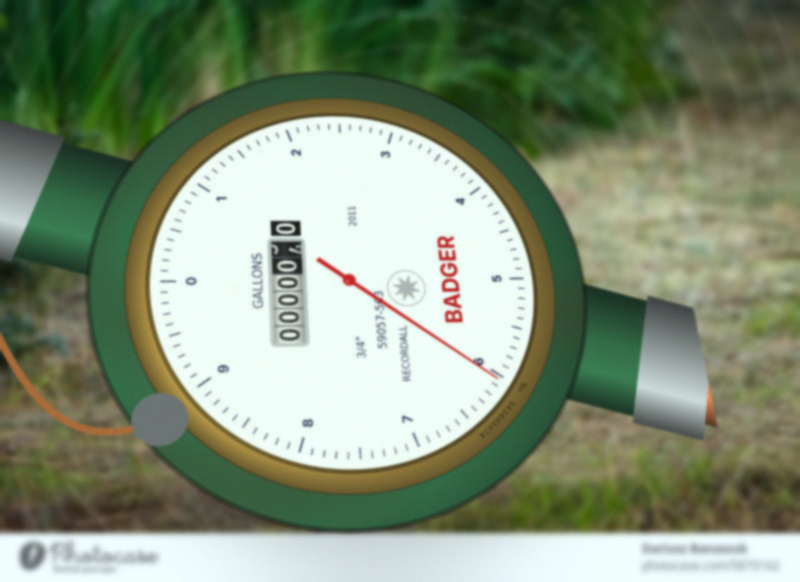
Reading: **36.0** gal
